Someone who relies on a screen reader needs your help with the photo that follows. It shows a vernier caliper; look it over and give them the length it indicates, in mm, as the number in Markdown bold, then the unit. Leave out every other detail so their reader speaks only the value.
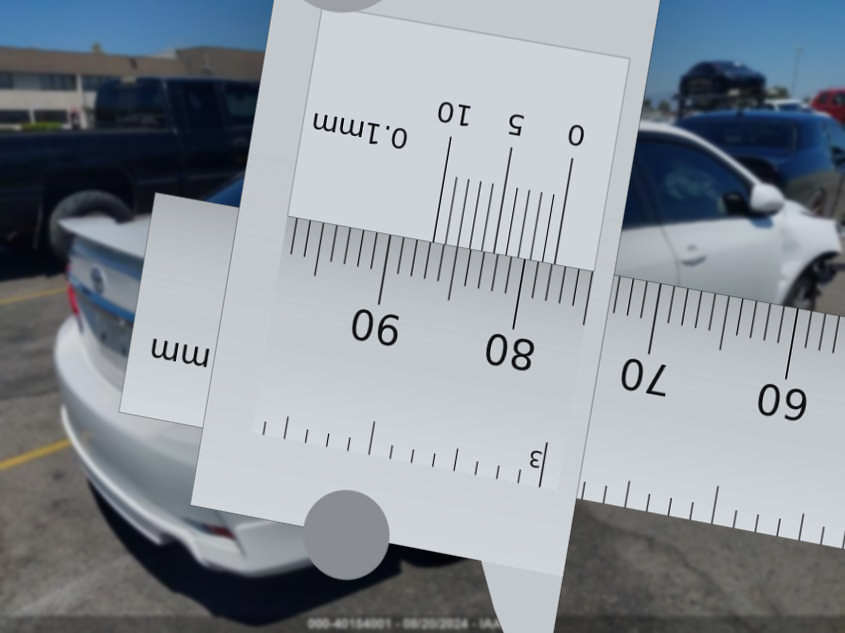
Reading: **77.8** mm
